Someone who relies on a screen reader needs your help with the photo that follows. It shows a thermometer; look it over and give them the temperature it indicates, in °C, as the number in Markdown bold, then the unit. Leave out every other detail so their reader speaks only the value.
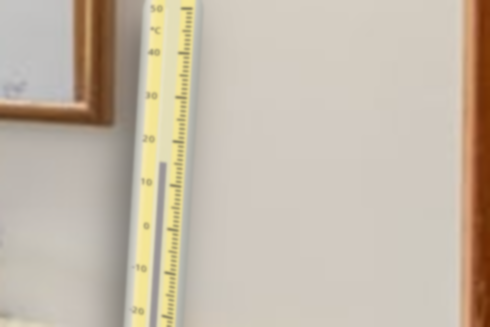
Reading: **15** °C
